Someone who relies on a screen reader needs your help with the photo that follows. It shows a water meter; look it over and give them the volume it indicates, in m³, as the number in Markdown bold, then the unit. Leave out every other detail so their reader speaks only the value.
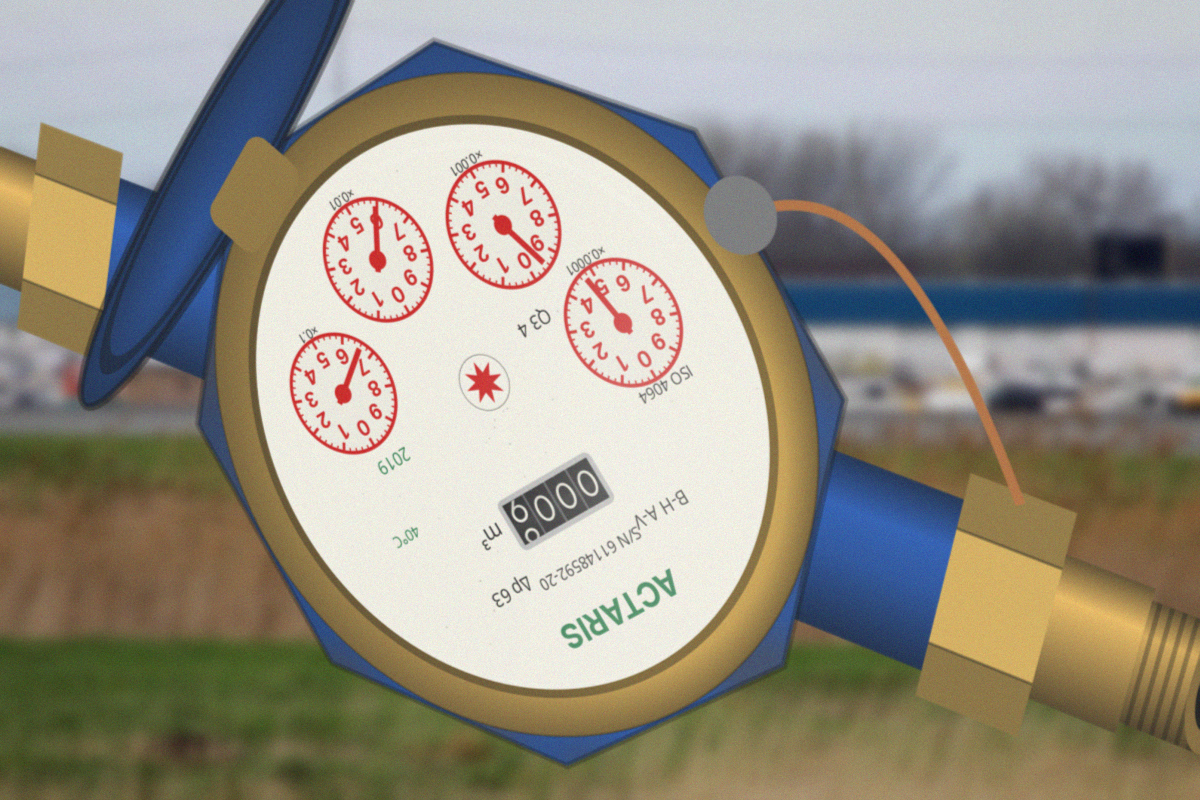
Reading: **8.6594** m³
